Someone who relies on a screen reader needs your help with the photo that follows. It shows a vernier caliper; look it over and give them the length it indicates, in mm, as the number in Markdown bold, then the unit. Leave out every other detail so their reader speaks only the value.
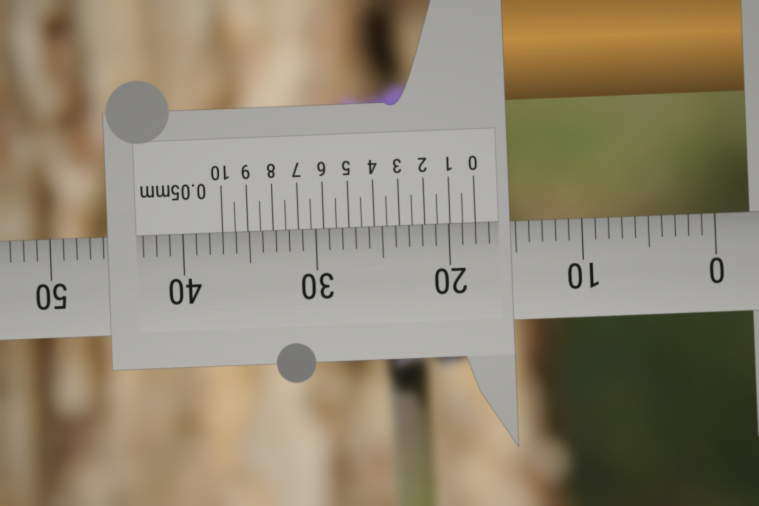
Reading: **18.0** mm
